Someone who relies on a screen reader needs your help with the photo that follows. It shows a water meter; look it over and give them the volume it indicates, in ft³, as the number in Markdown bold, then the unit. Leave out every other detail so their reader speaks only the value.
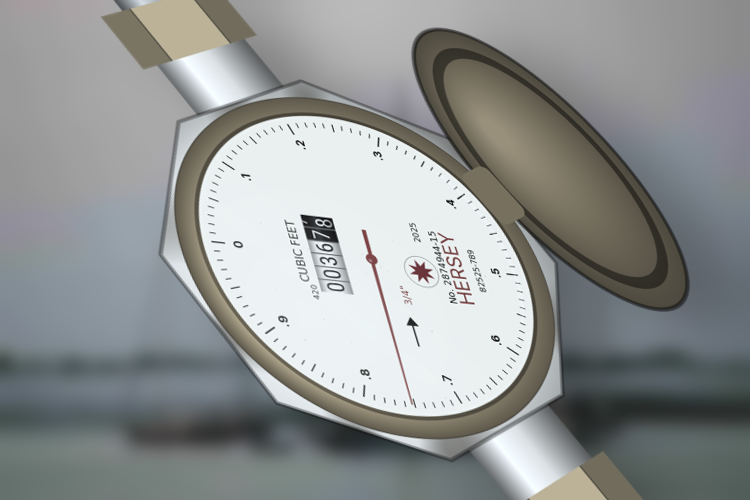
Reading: **3677.75** ft³
